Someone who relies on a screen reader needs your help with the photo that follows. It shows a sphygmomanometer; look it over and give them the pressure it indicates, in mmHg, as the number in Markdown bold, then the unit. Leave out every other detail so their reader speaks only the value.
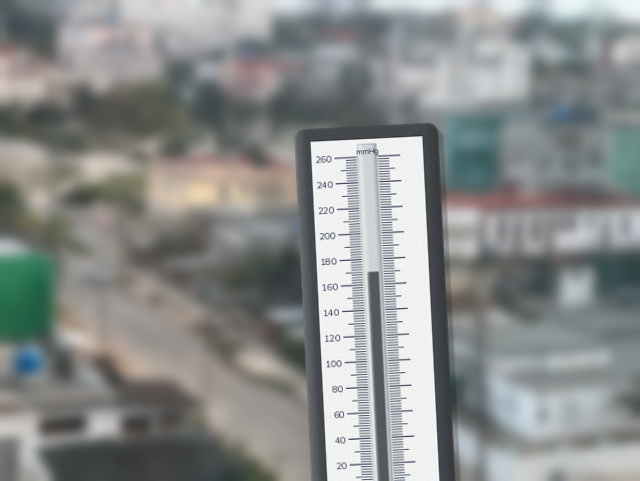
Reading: **170** mmHg
